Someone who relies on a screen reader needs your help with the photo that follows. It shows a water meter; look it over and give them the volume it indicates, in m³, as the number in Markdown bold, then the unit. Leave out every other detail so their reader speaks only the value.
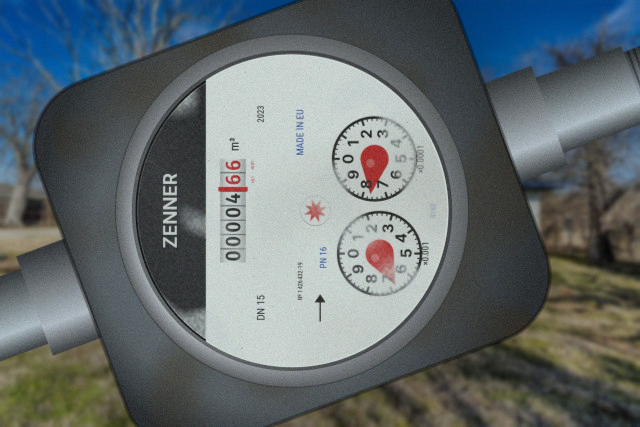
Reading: **4.6667** m³
